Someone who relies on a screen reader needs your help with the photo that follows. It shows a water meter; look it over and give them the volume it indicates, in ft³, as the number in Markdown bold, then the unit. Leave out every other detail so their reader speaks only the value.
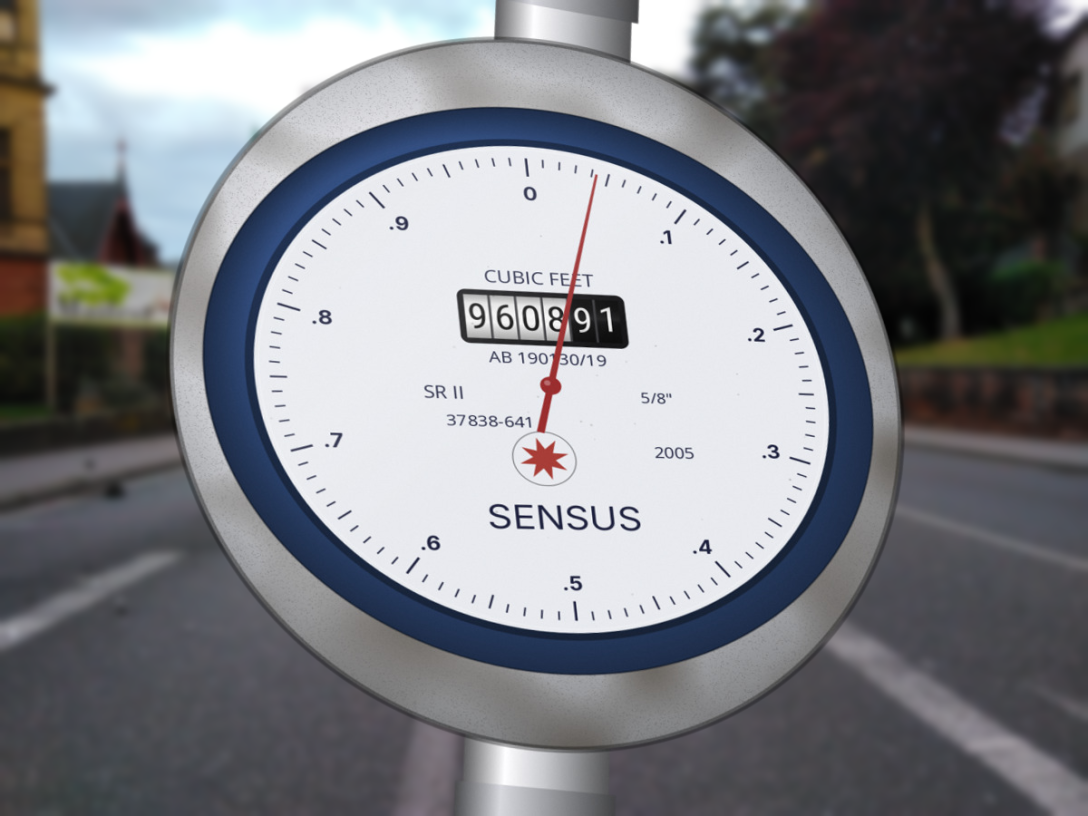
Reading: **960891.04** ft³
